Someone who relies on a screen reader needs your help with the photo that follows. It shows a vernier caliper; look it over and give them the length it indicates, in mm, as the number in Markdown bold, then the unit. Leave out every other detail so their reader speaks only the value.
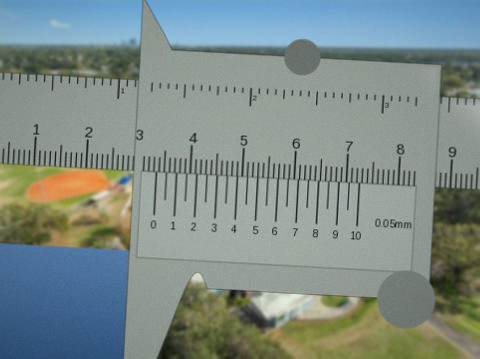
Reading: **33.5** mm
